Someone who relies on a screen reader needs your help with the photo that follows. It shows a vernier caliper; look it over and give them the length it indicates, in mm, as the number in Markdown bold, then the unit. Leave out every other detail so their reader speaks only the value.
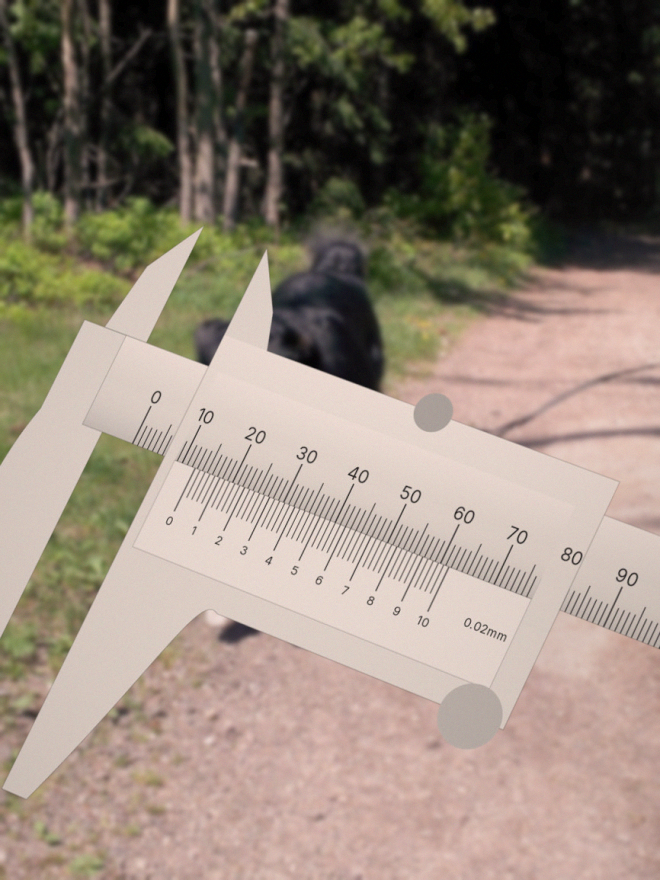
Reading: **12.6** mm
